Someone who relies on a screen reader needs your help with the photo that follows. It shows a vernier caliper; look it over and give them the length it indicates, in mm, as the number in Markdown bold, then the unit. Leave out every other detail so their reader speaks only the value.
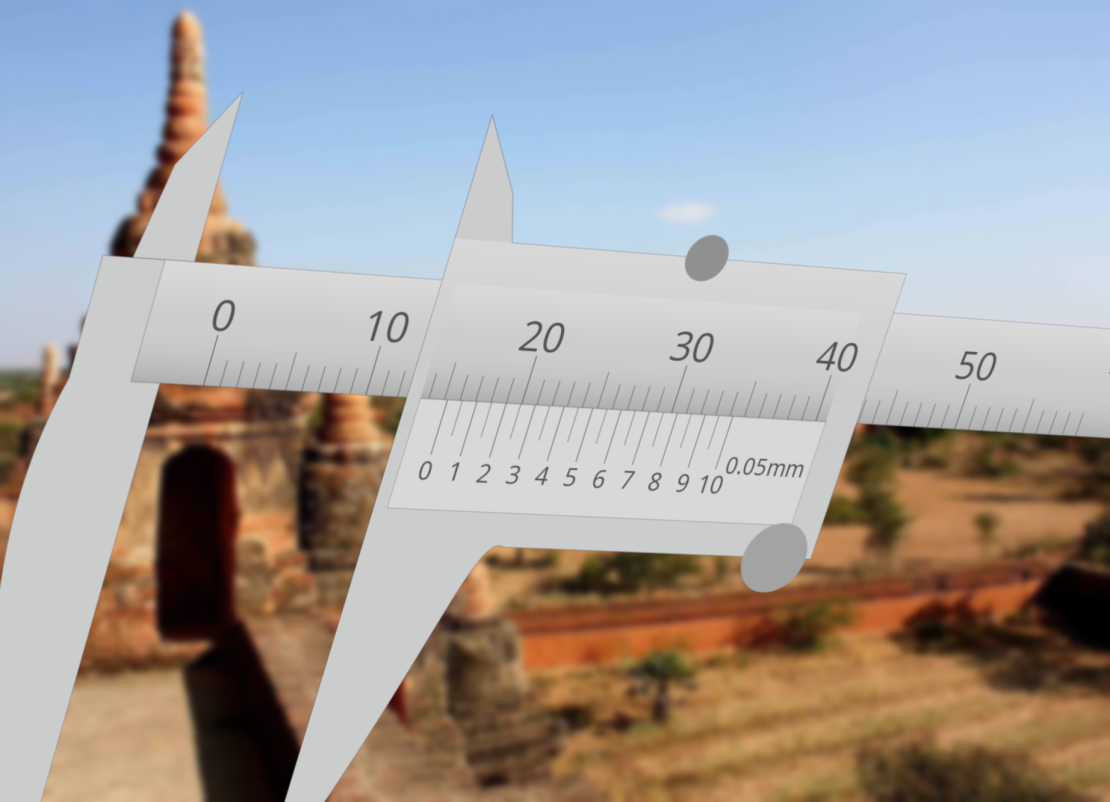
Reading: **15.2** mm
